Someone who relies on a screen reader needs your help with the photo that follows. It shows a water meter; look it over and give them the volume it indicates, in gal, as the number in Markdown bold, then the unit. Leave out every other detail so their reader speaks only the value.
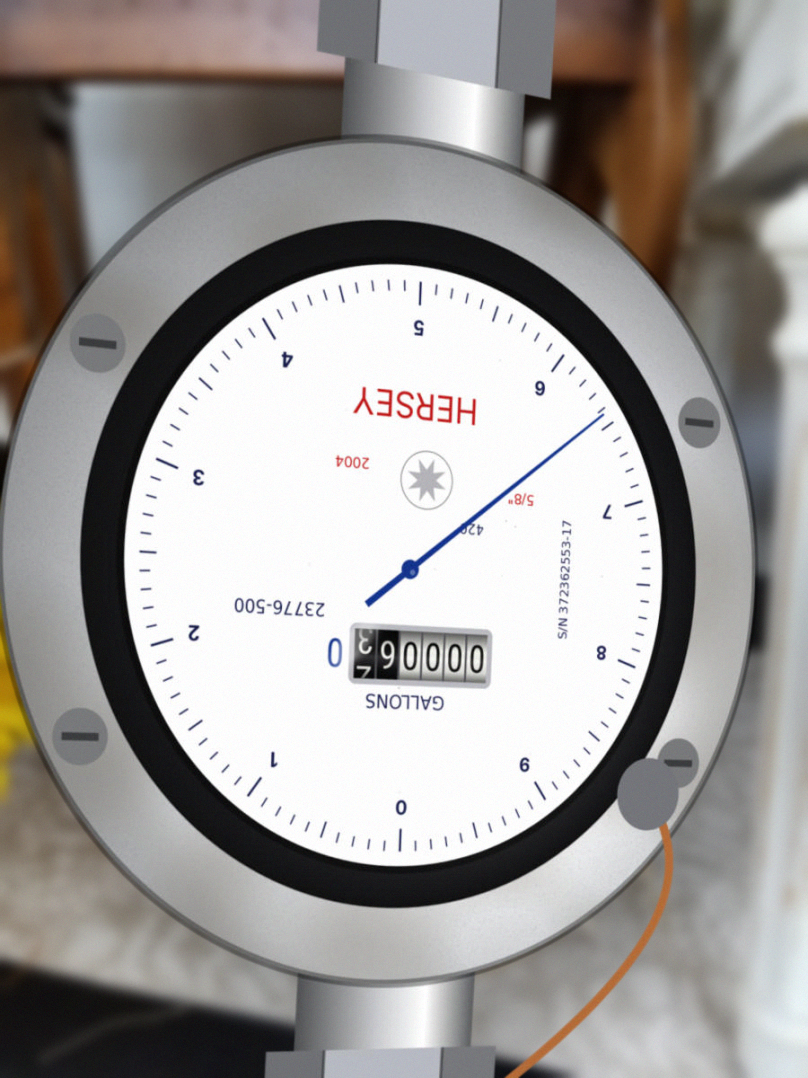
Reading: **626.4** gal
